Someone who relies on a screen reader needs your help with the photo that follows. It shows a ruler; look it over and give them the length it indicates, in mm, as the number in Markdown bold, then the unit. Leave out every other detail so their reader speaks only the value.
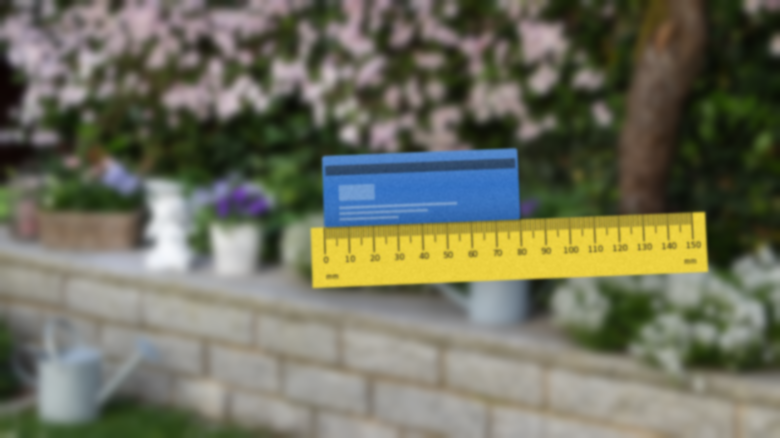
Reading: **80** mm
